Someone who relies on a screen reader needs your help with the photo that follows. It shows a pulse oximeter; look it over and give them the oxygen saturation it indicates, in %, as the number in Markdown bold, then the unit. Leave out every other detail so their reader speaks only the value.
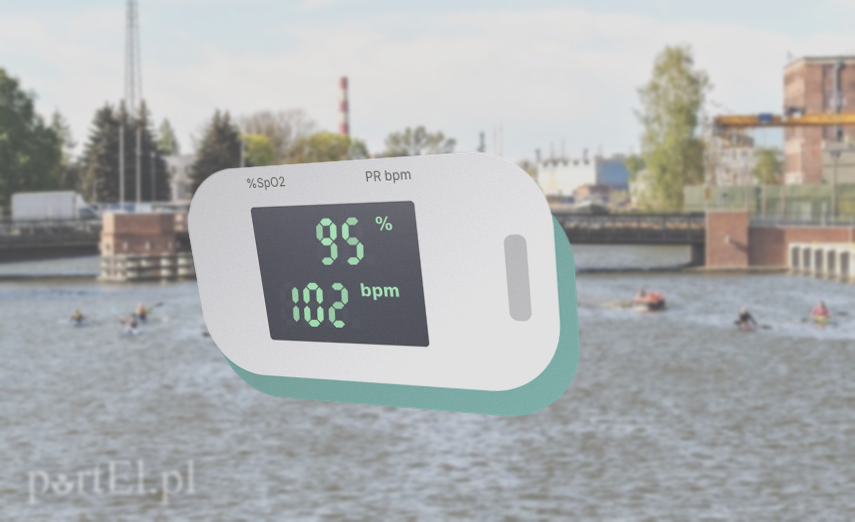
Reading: **95** %
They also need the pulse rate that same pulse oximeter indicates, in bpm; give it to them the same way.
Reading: **102** bpm
